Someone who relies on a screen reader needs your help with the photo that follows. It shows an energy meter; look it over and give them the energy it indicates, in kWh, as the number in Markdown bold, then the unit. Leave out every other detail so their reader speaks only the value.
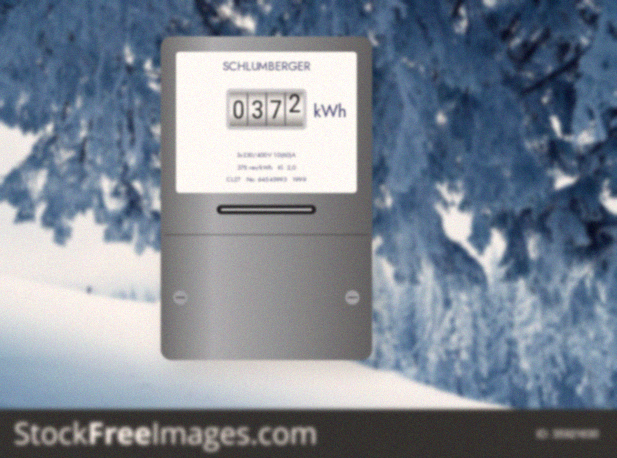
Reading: **372** kWh
